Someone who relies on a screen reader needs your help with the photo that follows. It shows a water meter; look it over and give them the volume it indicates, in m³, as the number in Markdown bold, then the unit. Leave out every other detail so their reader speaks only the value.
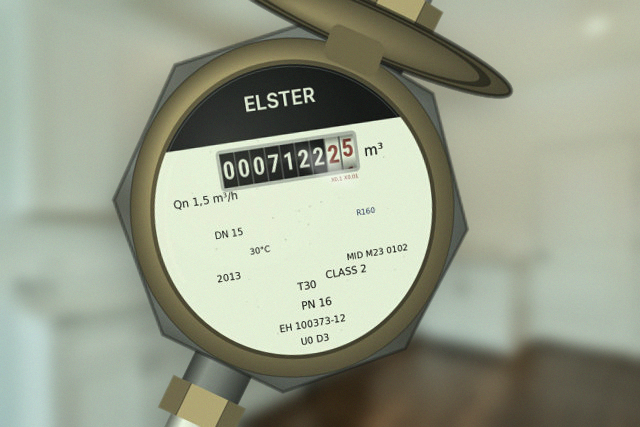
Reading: **7122.25** m³
